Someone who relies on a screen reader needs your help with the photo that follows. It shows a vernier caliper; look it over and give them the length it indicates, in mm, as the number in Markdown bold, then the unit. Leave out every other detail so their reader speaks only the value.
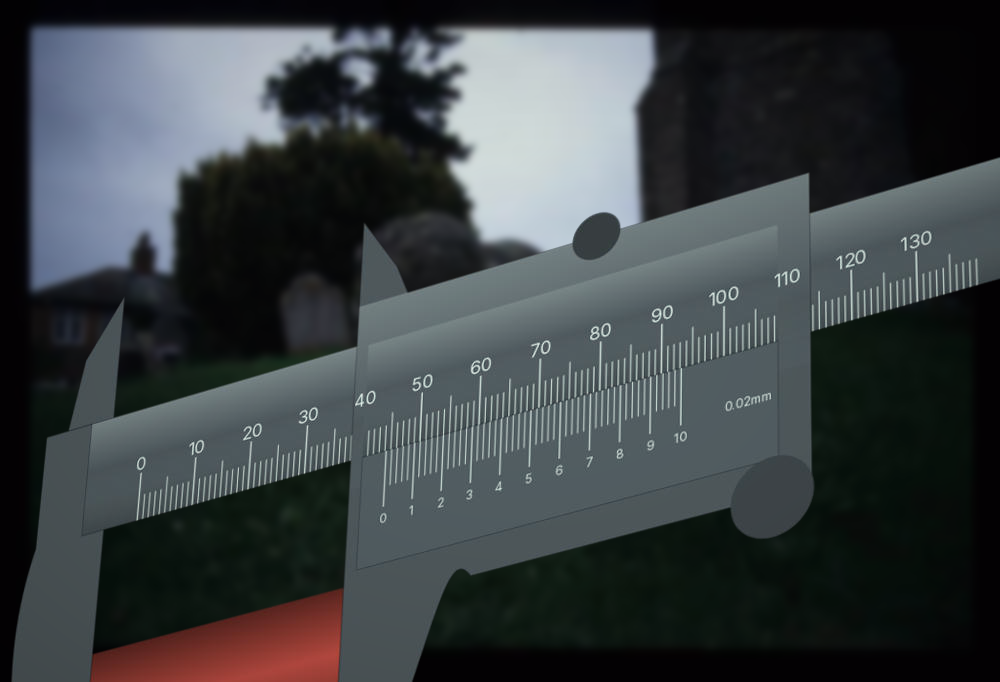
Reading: **44.2** mm
